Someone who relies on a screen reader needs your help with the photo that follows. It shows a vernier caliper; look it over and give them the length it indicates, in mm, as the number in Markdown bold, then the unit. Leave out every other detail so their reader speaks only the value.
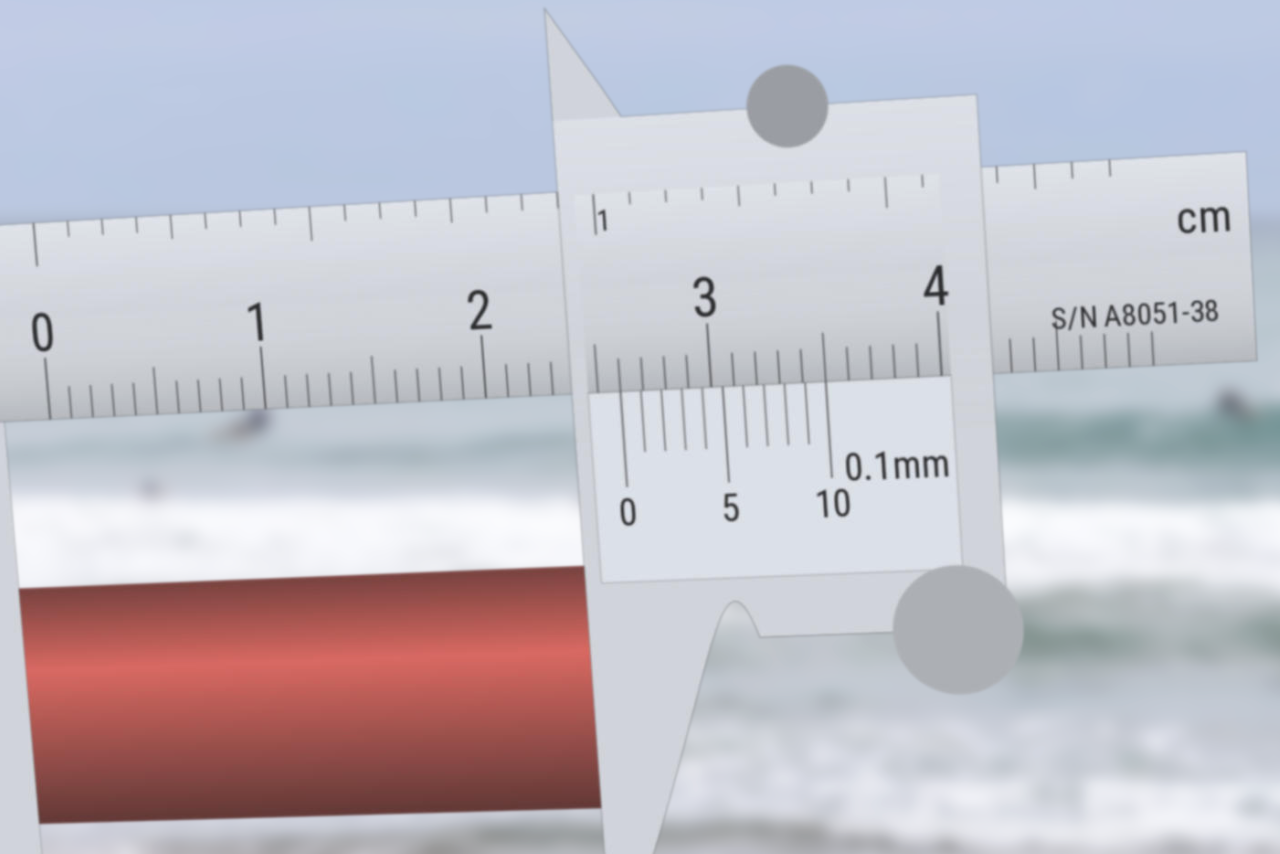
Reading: **26.0** mm
